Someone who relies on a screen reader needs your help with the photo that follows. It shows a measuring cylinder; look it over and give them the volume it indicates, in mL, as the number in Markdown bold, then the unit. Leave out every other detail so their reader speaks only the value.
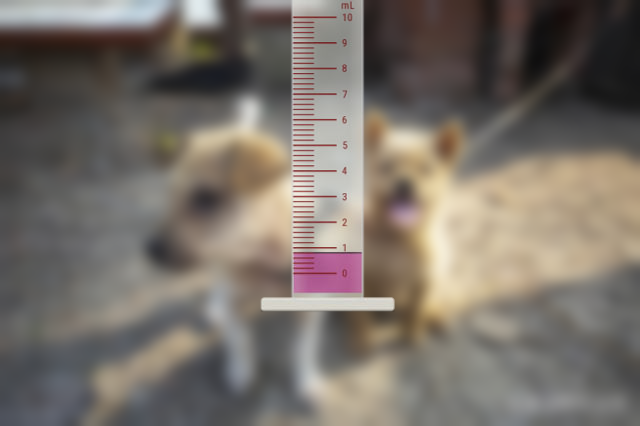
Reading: **0.8** mL
